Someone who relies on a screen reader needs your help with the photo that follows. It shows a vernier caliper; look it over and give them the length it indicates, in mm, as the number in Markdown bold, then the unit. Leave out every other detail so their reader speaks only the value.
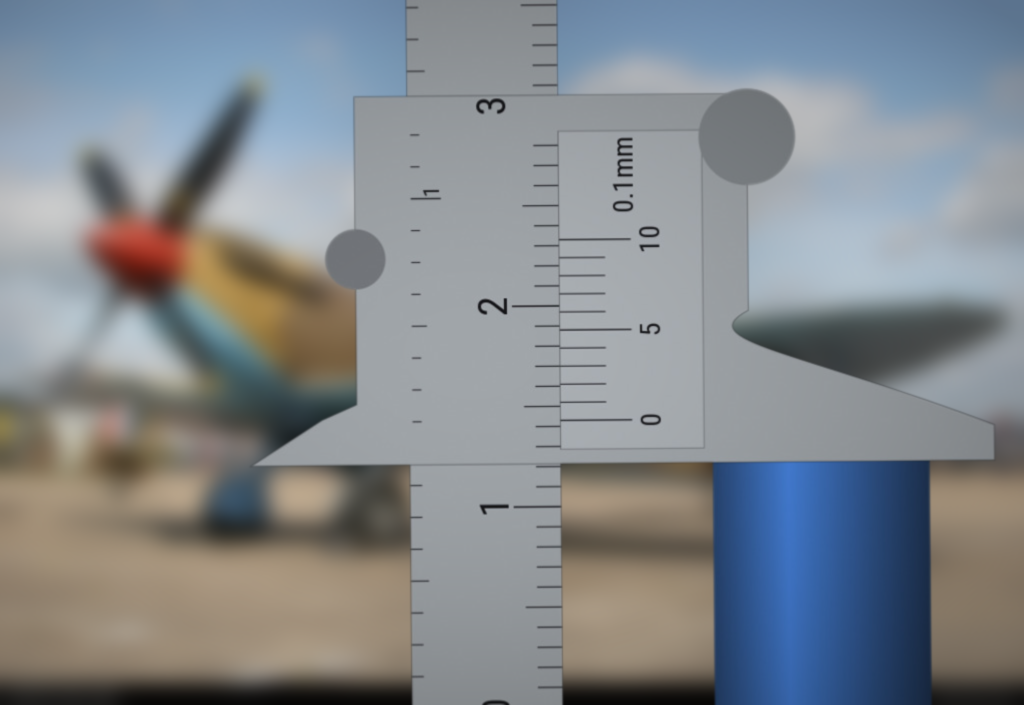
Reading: **14.3** mm
